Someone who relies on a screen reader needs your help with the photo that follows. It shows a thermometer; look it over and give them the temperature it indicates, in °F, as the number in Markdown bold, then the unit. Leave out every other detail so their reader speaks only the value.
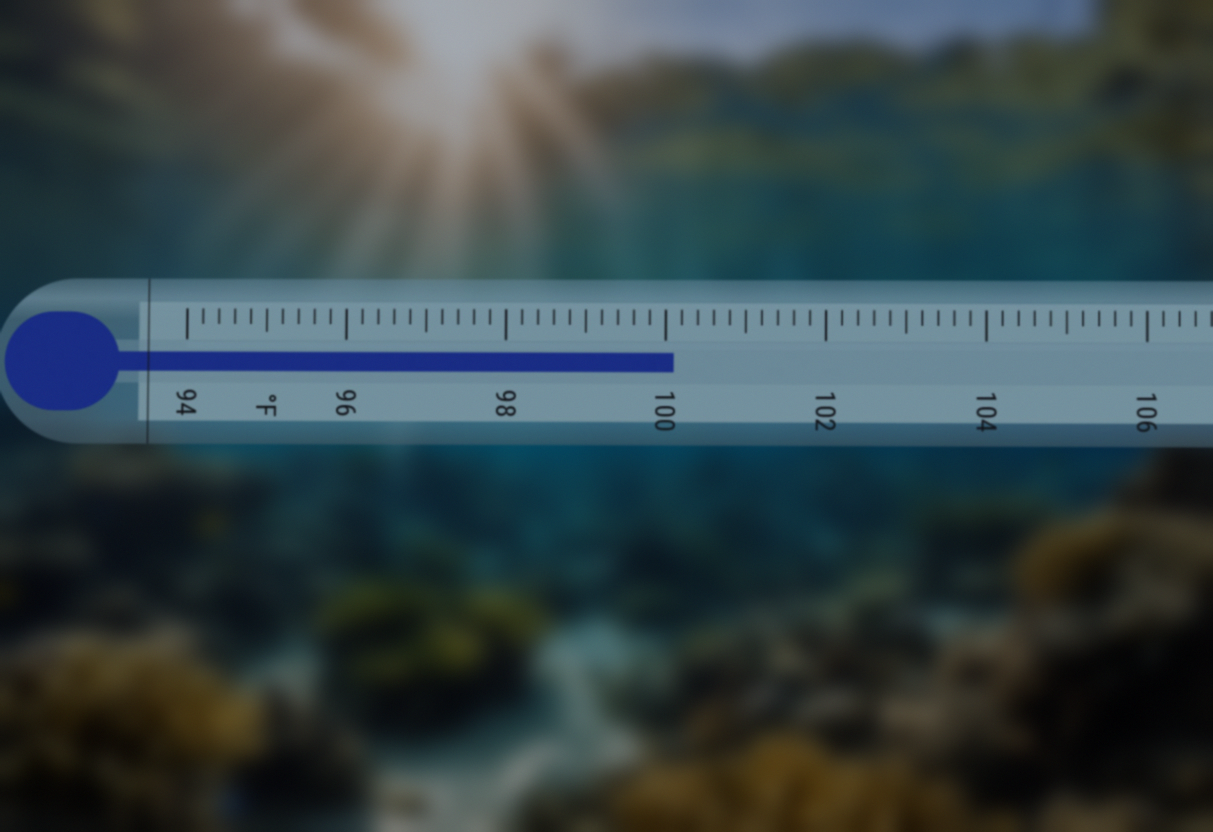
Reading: **100.1** °F
